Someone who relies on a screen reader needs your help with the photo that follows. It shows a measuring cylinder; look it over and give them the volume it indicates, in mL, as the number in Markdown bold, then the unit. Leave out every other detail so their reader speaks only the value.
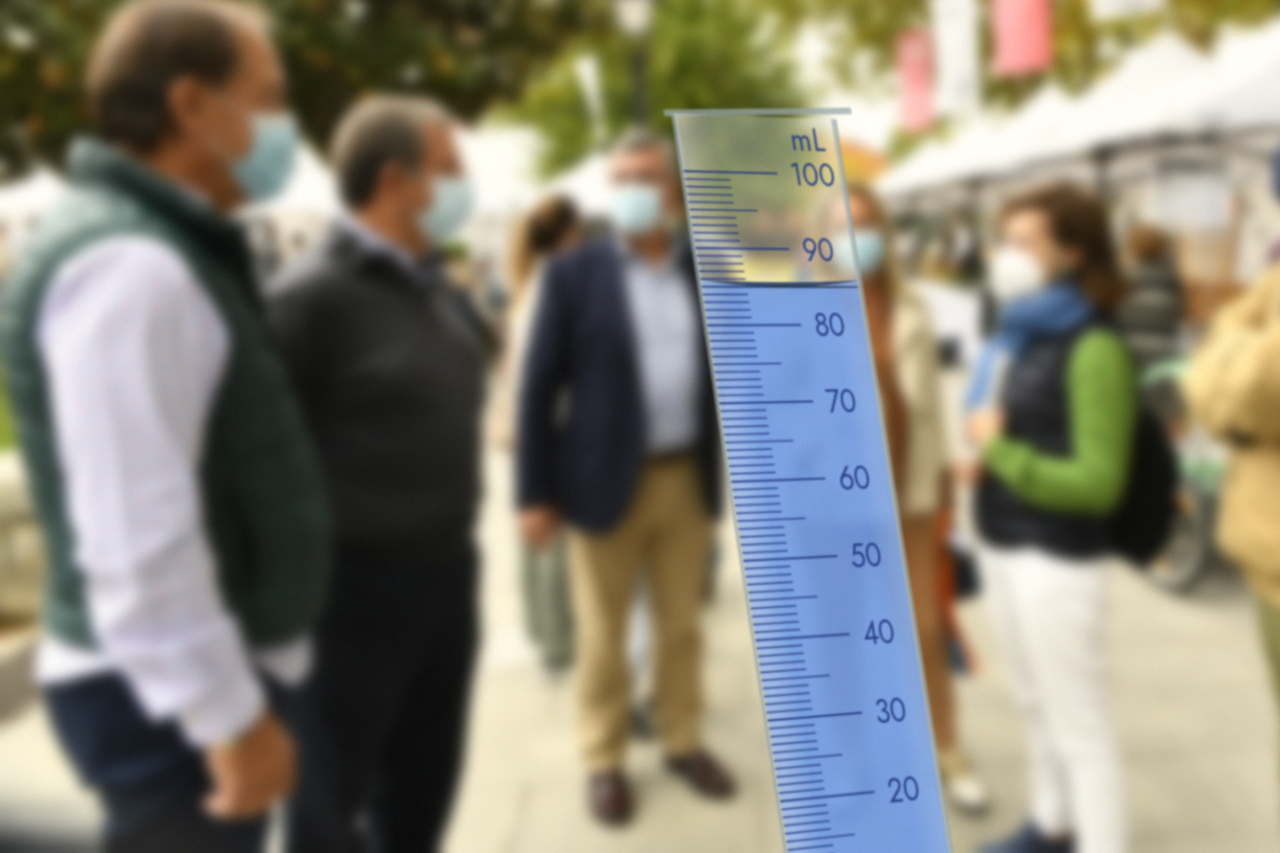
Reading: **85** mL
